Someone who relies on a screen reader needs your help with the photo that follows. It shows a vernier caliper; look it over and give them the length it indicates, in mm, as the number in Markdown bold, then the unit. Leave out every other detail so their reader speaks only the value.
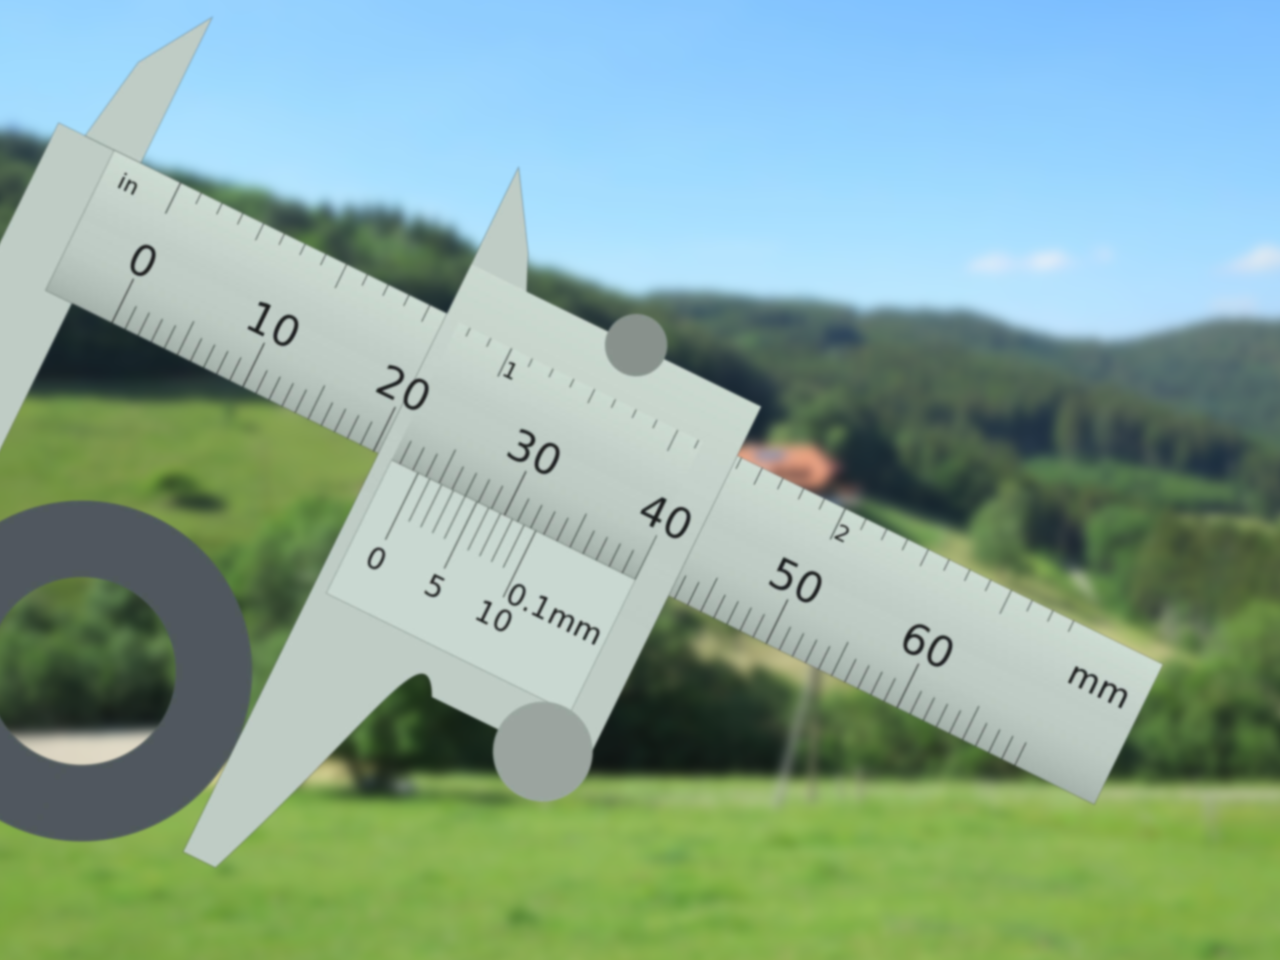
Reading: **23.4** mm
